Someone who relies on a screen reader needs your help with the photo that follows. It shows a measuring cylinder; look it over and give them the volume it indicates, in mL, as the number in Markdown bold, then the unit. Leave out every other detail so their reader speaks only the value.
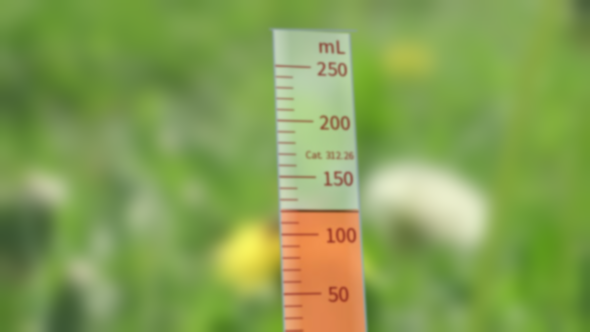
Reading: **120** mL
